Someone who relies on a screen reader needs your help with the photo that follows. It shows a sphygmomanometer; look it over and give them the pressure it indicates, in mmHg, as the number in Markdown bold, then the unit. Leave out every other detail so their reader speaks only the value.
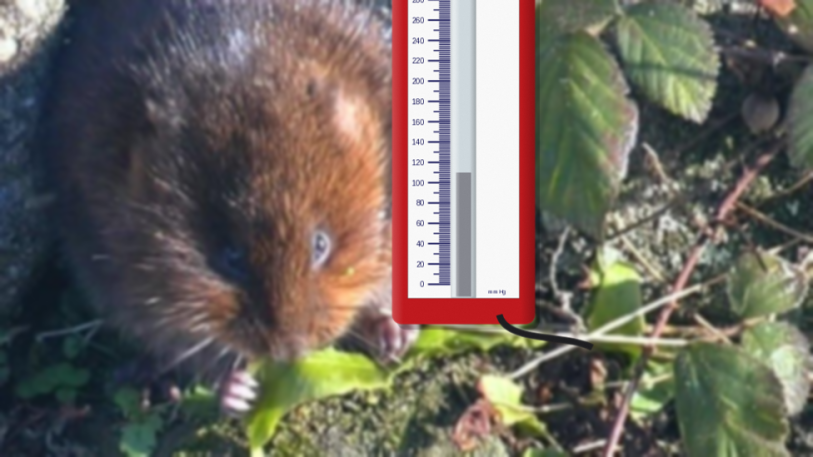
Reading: **110** mmHg
